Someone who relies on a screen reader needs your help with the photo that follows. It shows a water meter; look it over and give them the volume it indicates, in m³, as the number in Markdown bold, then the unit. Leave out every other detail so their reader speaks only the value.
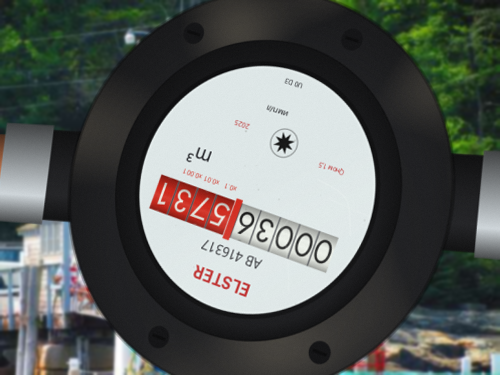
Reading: **36.5731** m³
